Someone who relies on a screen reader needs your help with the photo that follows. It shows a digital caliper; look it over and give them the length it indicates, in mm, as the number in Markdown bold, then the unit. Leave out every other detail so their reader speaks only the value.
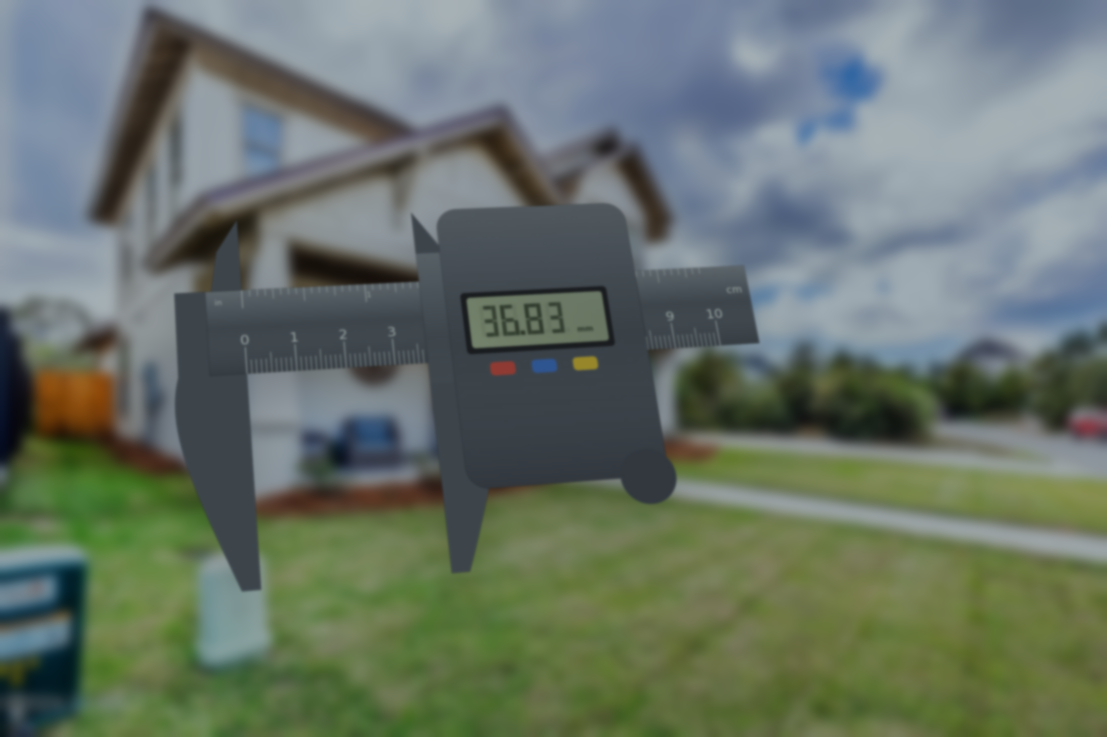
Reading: **36.83** mm
